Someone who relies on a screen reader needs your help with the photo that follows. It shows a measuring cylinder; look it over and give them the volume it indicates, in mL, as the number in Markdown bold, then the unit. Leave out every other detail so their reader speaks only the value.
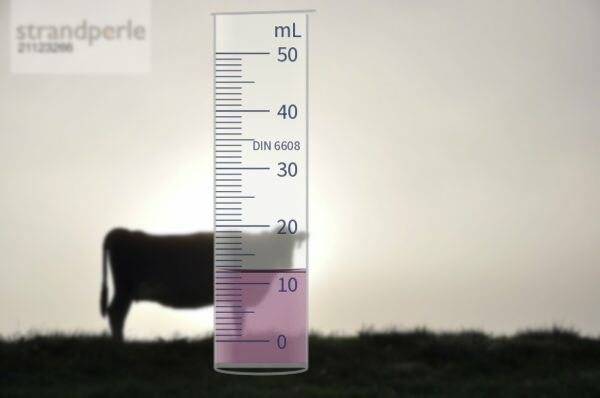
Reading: **12** mL
